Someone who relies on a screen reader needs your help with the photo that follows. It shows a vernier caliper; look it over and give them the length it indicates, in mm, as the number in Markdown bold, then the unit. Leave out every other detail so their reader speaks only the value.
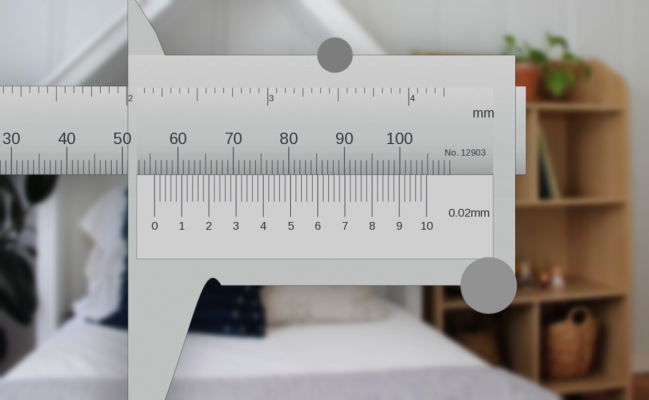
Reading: **55.8** mm
